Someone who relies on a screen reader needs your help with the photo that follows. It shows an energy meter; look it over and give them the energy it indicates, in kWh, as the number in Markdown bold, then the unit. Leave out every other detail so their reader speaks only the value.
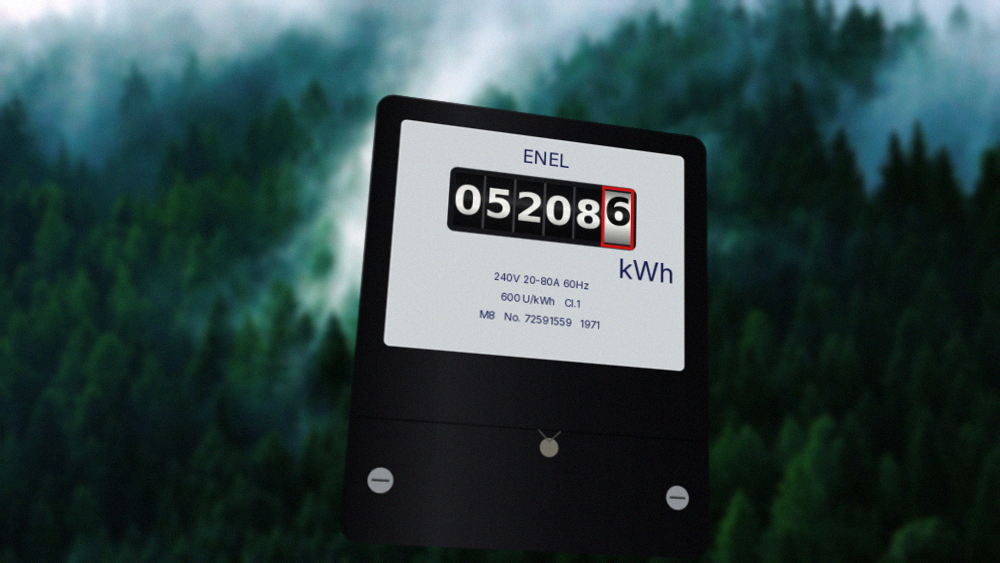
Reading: **5208.6** kWh
